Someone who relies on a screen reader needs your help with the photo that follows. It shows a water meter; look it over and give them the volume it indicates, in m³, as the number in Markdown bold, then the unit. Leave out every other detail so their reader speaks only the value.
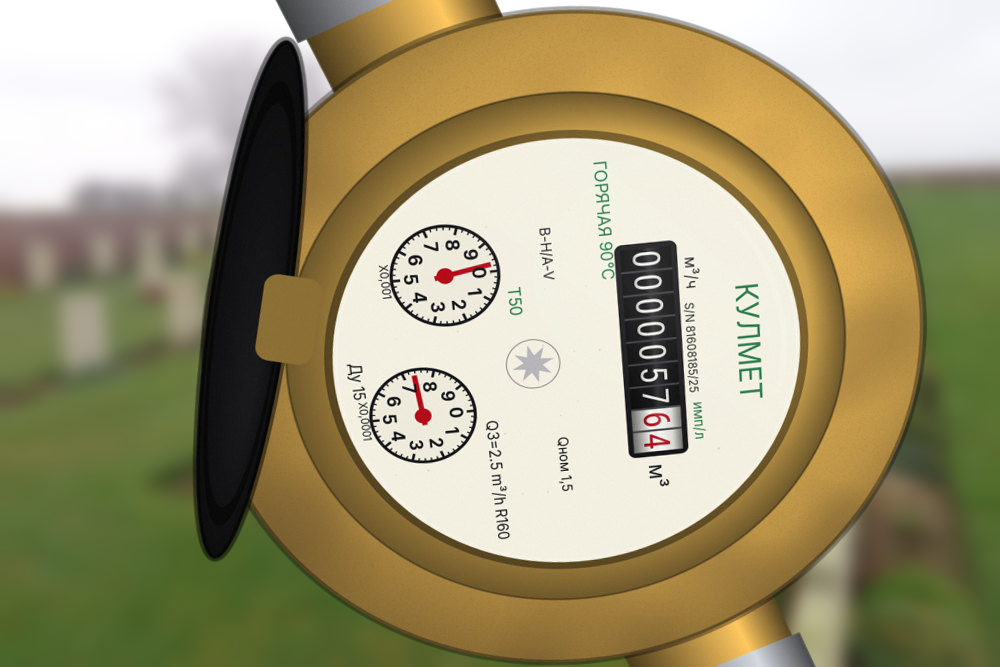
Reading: **57.6397** m³
